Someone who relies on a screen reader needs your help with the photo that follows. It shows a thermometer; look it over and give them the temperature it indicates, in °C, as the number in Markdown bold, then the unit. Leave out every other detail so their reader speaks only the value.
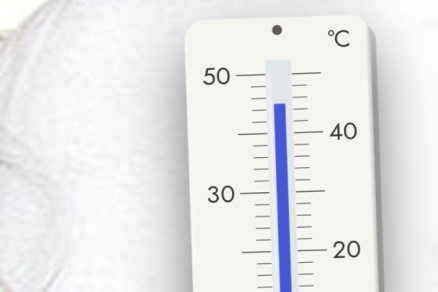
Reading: **45** °C
